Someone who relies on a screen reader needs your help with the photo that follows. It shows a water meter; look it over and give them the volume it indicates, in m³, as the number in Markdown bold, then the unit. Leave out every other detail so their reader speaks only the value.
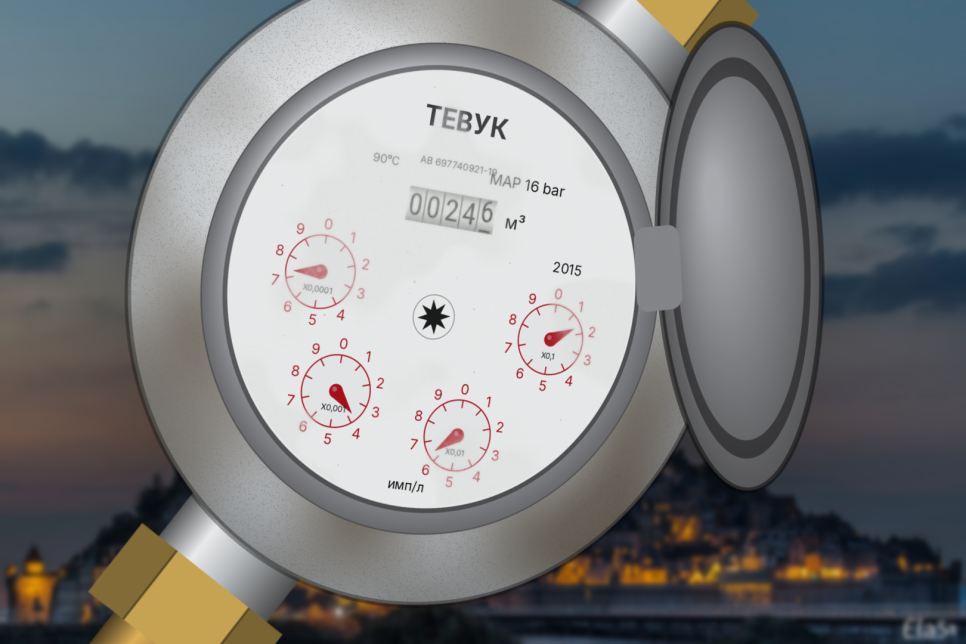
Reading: **246.1637** m³
